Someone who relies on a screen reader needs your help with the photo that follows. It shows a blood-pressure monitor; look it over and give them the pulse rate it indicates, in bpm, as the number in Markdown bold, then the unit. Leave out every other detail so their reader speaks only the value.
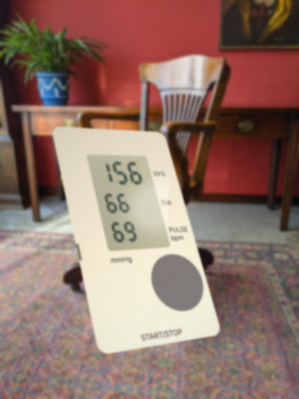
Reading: **69** bpm
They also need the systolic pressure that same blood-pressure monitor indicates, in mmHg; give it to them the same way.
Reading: **156** mmHg
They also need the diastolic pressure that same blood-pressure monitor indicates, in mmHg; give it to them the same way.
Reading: **66** mmHg
